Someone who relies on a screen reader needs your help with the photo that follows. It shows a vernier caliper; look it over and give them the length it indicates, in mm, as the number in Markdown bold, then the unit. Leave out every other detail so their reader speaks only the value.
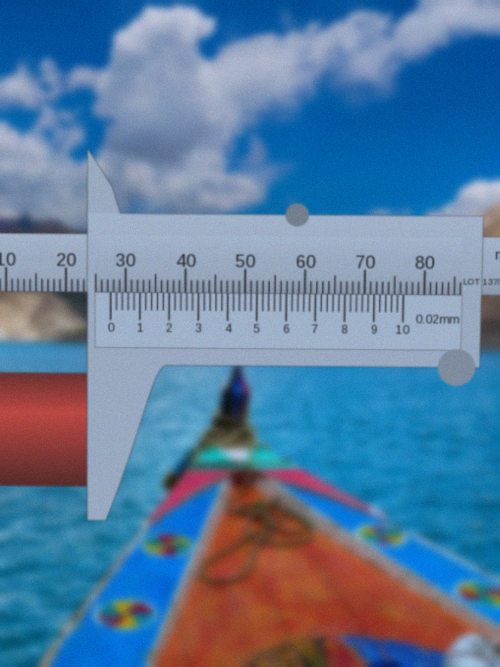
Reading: **27.5** mm
